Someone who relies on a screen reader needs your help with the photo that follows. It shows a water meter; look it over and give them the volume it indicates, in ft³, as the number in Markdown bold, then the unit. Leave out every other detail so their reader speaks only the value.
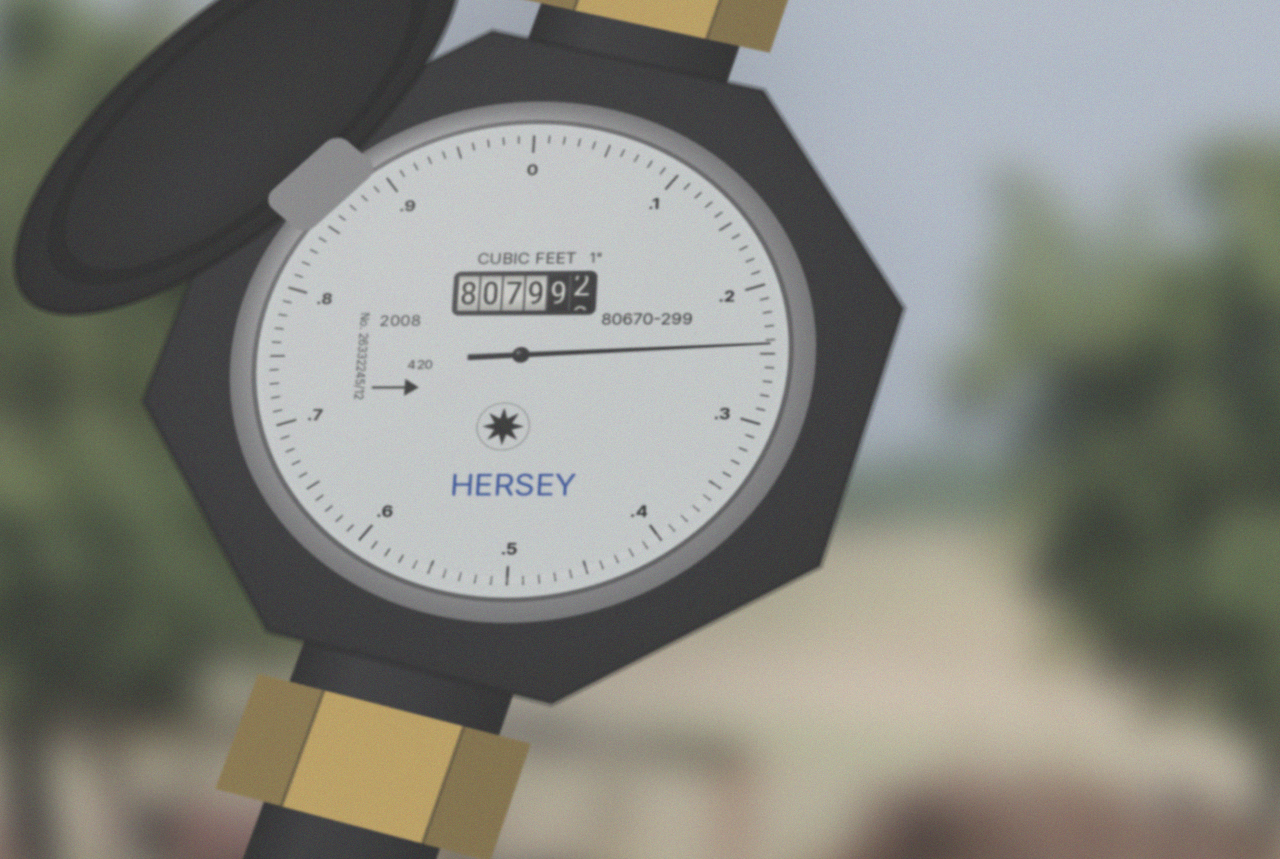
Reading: **807992.24** ft³
